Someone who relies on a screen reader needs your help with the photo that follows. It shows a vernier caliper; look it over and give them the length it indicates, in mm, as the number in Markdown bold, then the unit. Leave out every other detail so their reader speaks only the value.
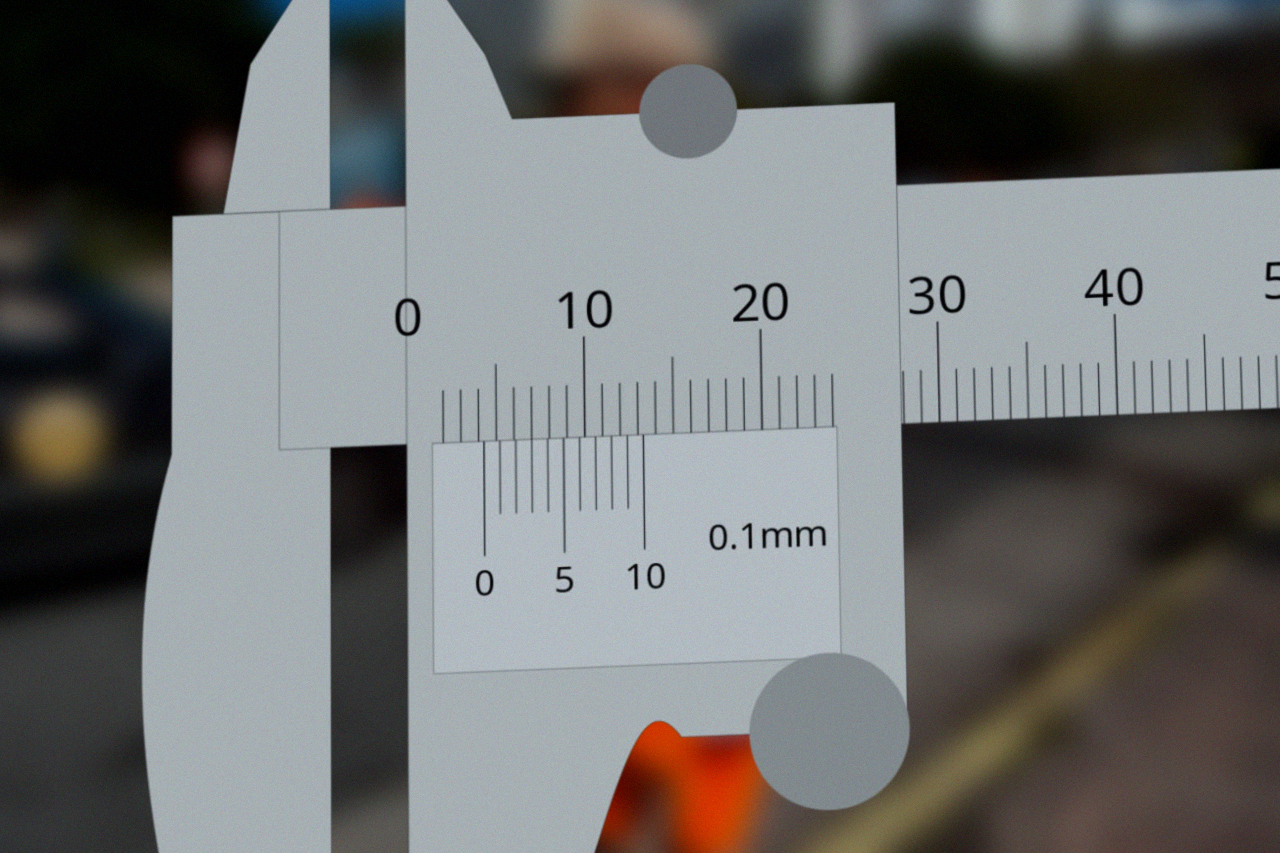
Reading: **4.3** mm
